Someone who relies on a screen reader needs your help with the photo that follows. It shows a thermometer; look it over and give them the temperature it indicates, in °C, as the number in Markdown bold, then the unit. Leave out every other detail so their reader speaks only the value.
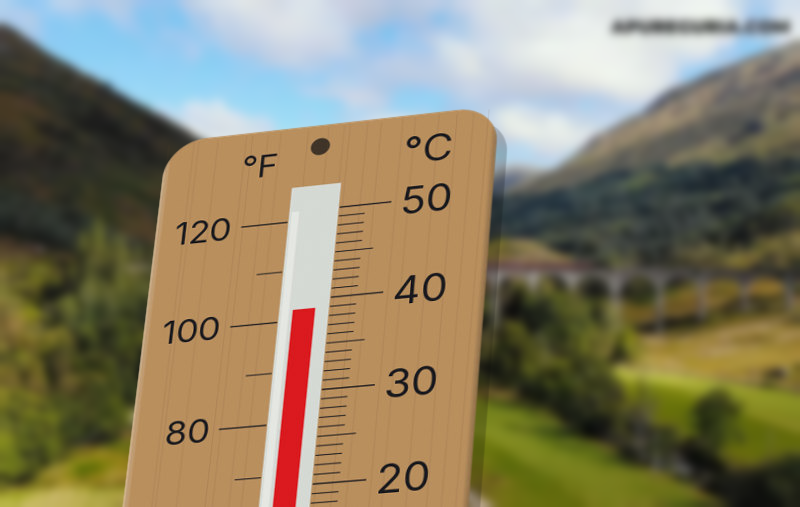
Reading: **39** °C
